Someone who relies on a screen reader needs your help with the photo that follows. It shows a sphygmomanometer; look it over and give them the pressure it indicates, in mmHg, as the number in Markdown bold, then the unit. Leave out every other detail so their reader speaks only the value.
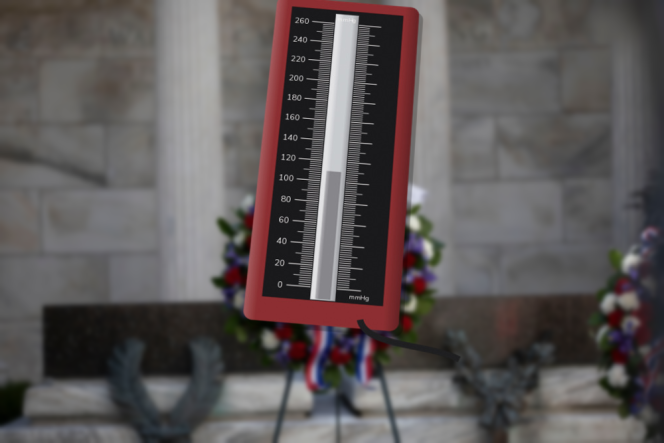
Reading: **110** mmHg
